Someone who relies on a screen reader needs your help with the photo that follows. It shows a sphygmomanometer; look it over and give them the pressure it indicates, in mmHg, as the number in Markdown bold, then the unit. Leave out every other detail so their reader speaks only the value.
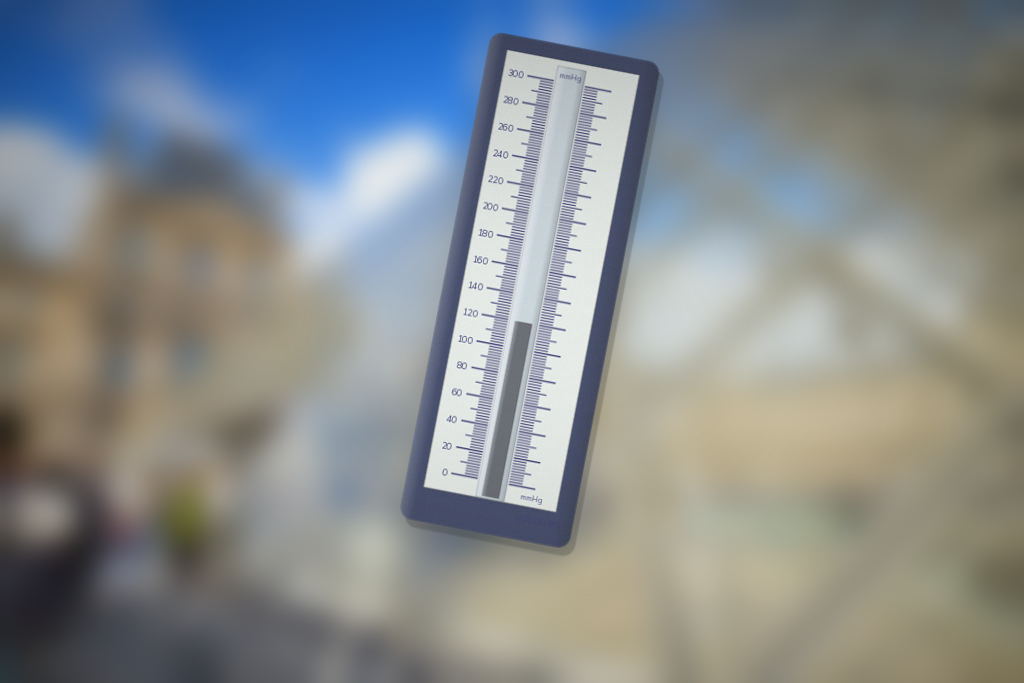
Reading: **120** mmHg
